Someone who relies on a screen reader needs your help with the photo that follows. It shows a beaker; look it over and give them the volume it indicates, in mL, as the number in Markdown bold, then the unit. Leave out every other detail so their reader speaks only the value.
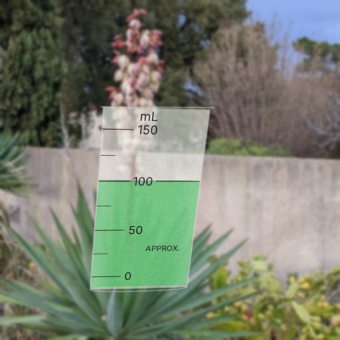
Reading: **100** mL
